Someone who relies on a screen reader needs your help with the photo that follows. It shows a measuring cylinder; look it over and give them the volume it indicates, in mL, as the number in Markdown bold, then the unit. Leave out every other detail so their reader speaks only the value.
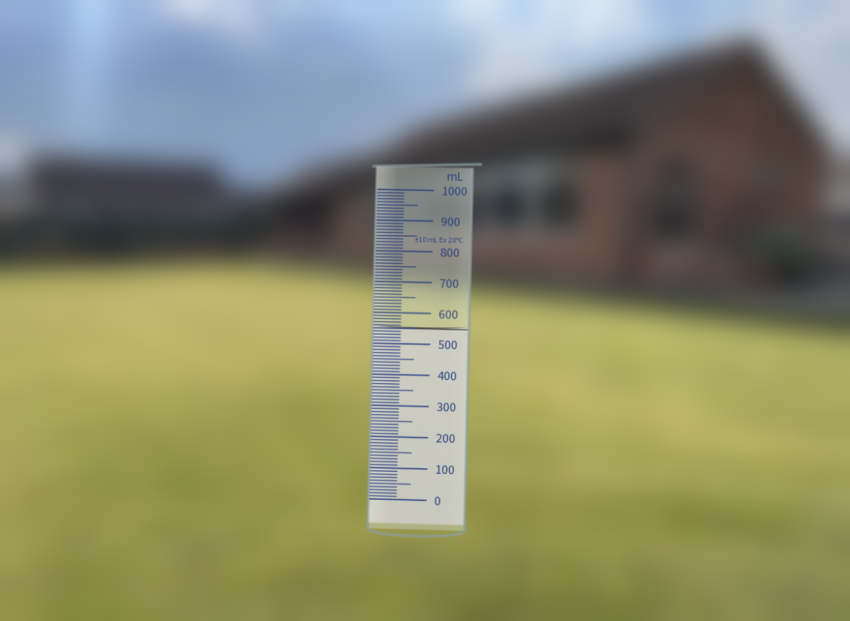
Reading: **550** mL
